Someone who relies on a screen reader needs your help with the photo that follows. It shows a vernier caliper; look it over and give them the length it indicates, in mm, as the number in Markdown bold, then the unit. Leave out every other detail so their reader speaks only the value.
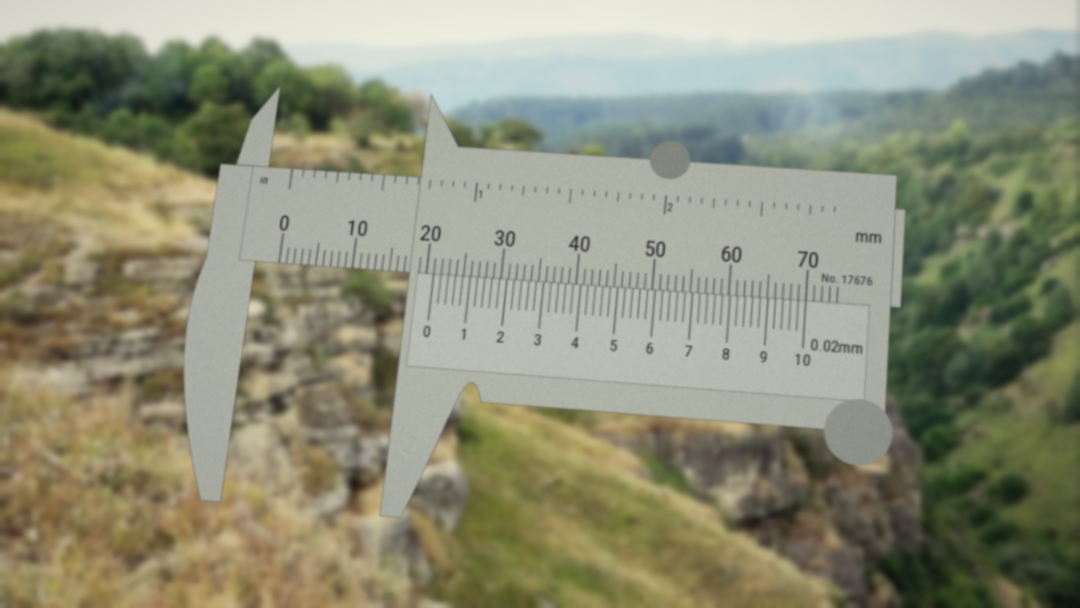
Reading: **21.0** mm
